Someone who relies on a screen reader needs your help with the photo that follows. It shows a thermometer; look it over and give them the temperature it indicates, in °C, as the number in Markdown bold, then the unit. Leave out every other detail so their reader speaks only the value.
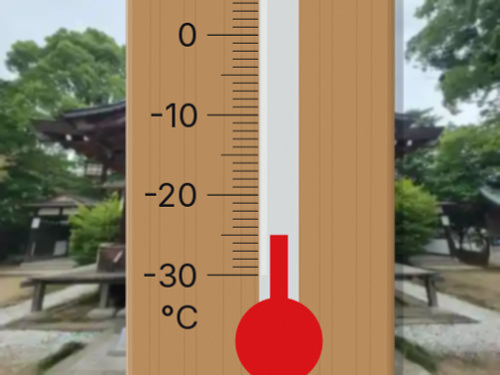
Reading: **-25** °C
